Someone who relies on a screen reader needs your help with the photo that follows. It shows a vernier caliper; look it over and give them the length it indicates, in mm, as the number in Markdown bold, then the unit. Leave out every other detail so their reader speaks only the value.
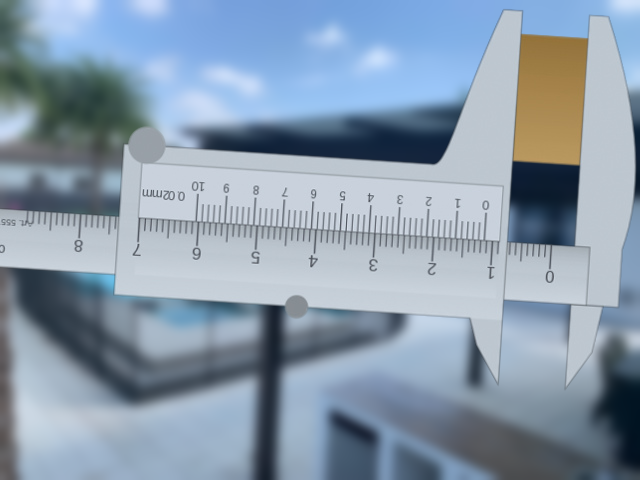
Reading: **11.4** mm
